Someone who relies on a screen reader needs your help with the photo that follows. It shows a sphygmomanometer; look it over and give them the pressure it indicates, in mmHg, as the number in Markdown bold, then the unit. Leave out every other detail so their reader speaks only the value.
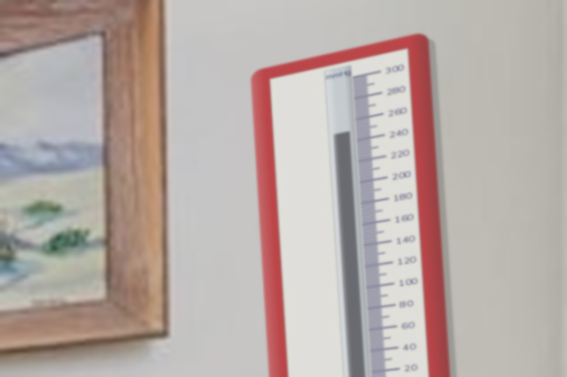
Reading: **250** mmHg
